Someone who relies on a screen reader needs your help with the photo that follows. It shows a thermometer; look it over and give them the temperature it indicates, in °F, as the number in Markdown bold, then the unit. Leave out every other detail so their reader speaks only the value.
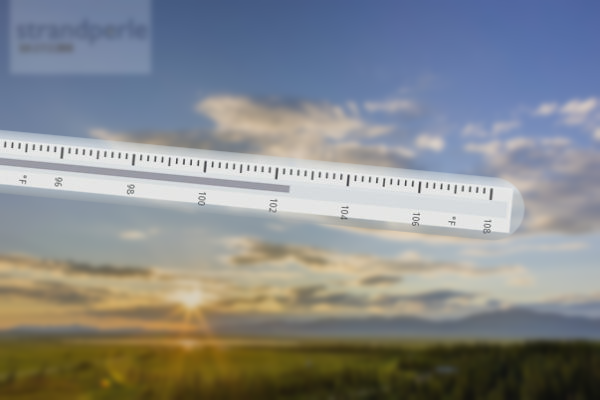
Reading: **102.4** °F
